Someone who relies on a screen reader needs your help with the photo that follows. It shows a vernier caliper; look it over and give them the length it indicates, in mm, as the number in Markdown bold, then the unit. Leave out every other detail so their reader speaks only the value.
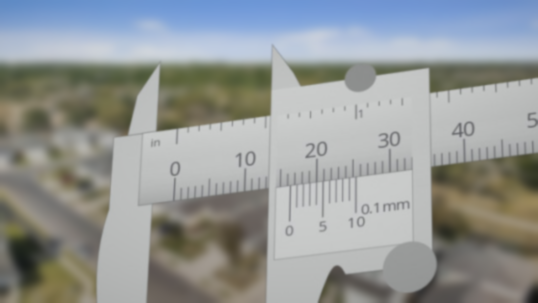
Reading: **16.4** mm
